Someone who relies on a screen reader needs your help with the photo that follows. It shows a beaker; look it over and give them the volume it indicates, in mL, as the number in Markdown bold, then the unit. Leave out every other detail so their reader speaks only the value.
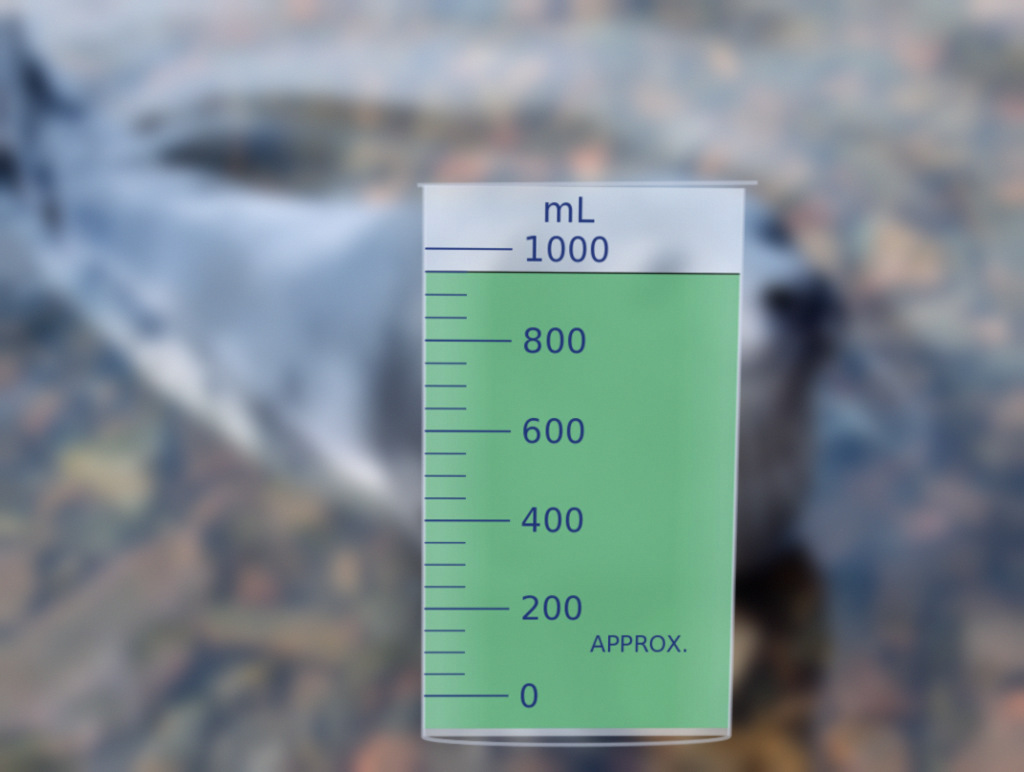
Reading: **950** mL
